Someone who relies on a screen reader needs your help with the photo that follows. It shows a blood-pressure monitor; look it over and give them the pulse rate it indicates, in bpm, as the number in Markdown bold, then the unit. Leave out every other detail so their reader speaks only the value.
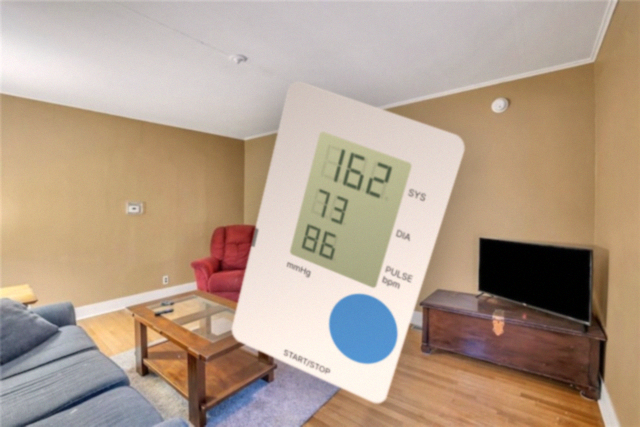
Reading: **86** bpm
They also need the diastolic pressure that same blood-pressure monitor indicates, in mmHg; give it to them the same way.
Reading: **73** mmHg
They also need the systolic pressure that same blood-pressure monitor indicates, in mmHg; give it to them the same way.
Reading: **162** mmHg
